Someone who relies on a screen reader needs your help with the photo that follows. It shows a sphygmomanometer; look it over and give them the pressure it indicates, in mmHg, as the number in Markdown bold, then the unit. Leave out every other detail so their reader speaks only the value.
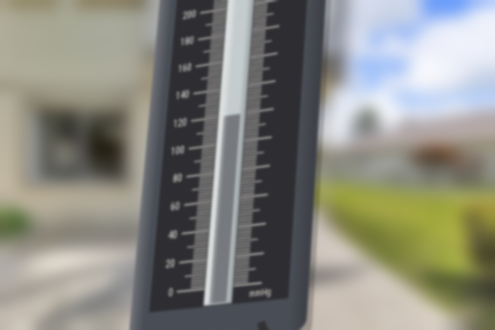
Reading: **120** mmHg
